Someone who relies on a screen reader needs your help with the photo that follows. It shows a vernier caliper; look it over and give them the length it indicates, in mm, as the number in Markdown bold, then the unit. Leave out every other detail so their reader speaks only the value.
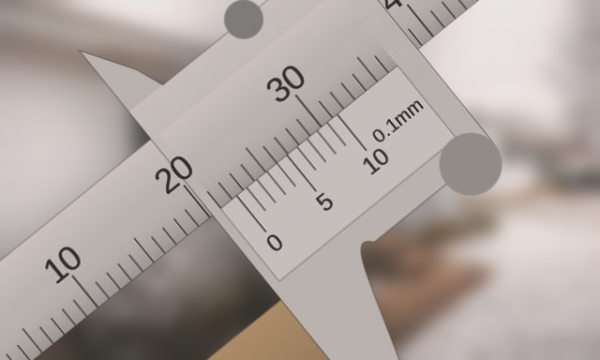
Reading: **22.4** mm
